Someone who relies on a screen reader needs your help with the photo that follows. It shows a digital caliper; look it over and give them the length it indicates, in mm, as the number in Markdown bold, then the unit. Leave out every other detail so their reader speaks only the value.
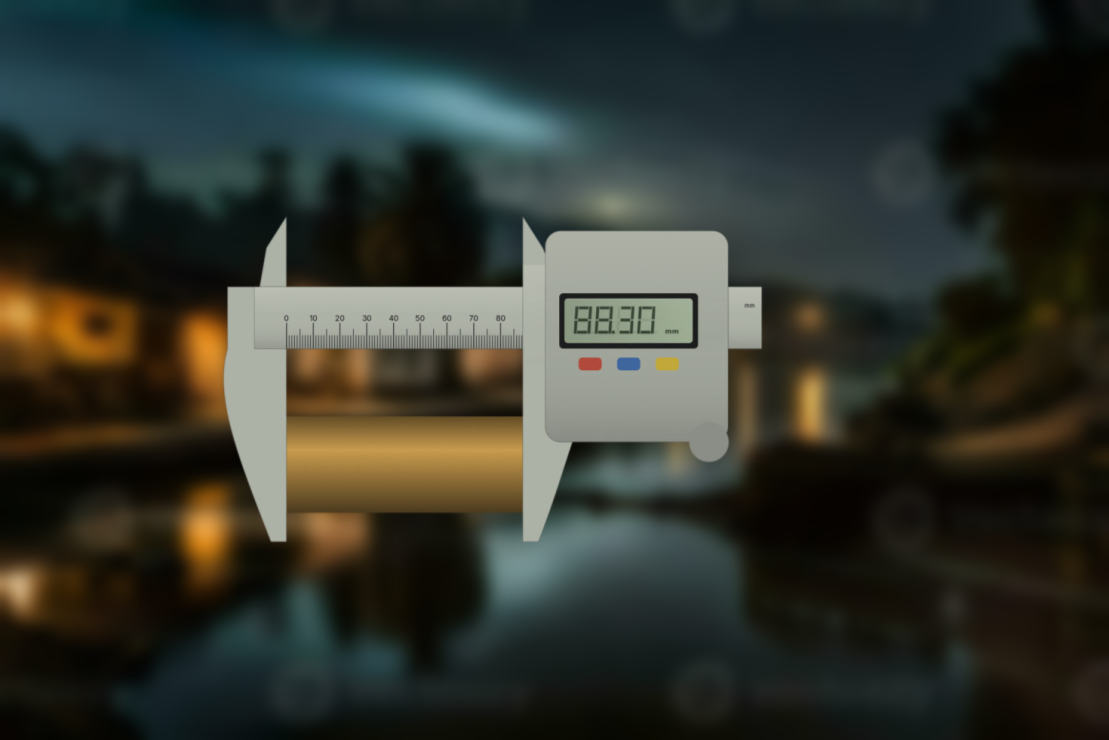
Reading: **88.30** mm
